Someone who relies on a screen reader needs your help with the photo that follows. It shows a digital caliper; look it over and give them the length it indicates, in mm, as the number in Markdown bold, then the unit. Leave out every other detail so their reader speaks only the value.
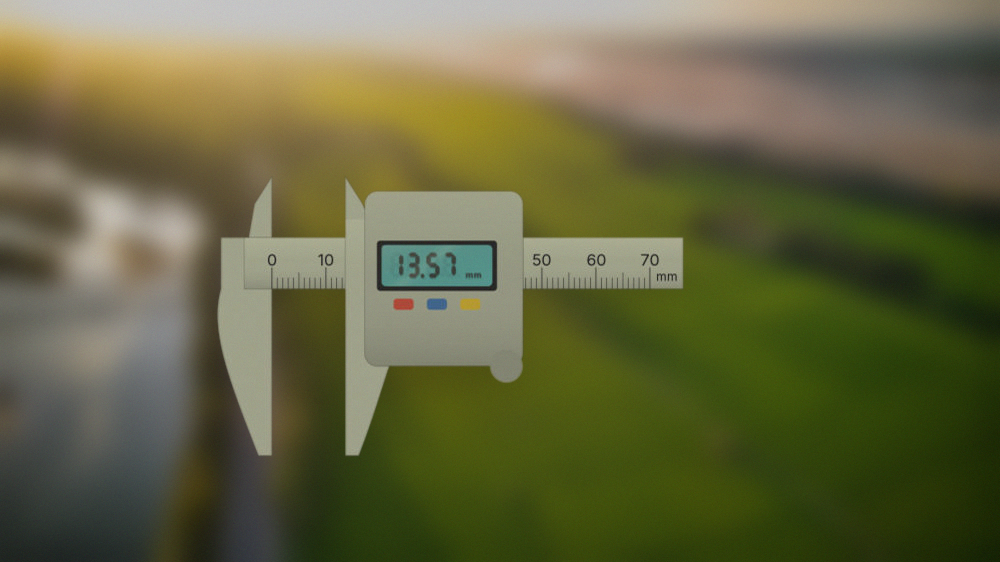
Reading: **13.57** mm
